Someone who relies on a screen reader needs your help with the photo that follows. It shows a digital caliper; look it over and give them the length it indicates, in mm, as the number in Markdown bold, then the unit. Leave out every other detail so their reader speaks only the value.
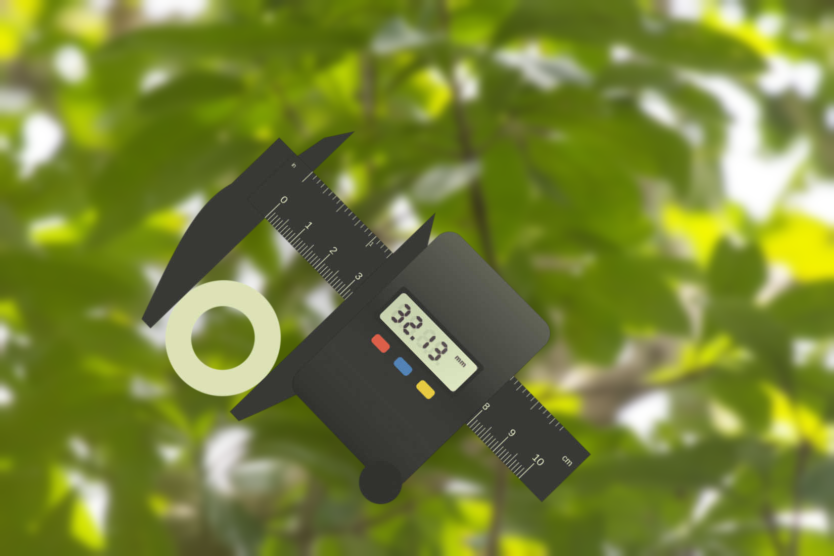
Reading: **32.13** mm
